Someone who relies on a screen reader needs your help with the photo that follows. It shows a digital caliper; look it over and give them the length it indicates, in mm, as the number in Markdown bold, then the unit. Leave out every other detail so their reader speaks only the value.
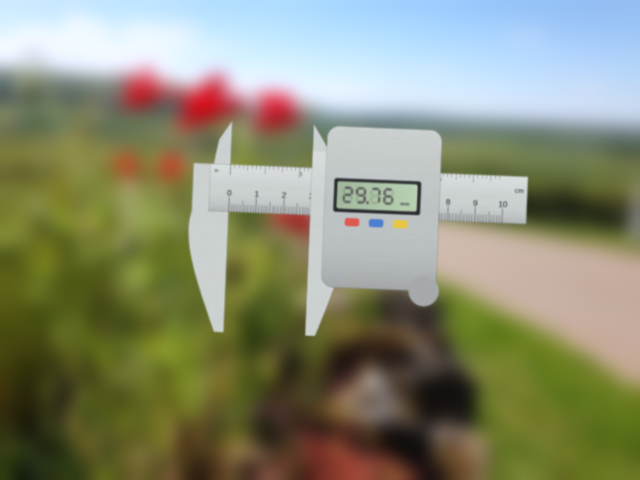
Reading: **29.76** mm
